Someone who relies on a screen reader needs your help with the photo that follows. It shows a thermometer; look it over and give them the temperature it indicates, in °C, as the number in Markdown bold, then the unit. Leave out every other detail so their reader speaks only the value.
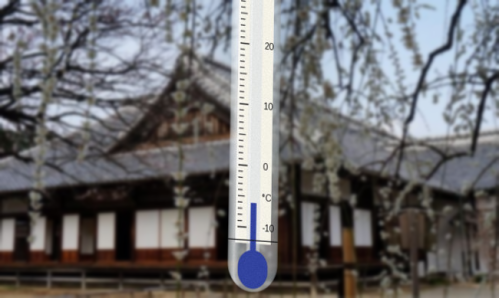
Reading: **-6** °C
